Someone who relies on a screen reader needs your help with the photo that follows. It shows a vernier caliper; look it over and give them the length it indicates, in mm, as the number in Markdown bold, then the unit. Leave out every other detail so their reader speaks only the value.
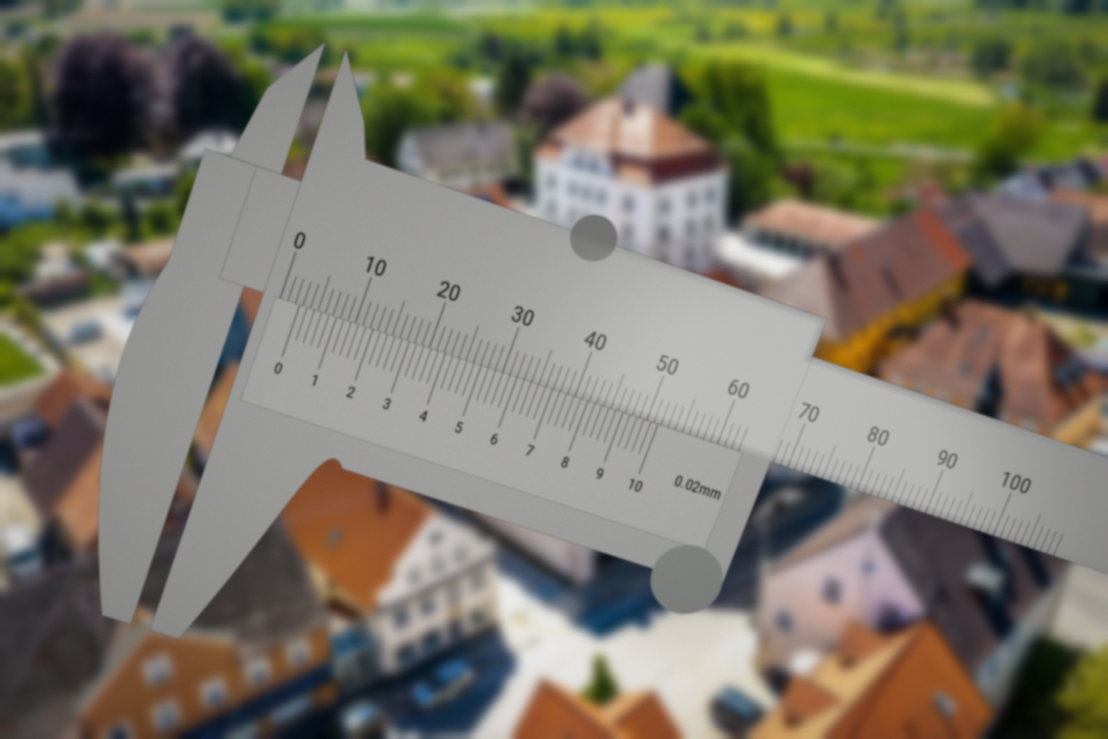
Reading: **2.6** mm
